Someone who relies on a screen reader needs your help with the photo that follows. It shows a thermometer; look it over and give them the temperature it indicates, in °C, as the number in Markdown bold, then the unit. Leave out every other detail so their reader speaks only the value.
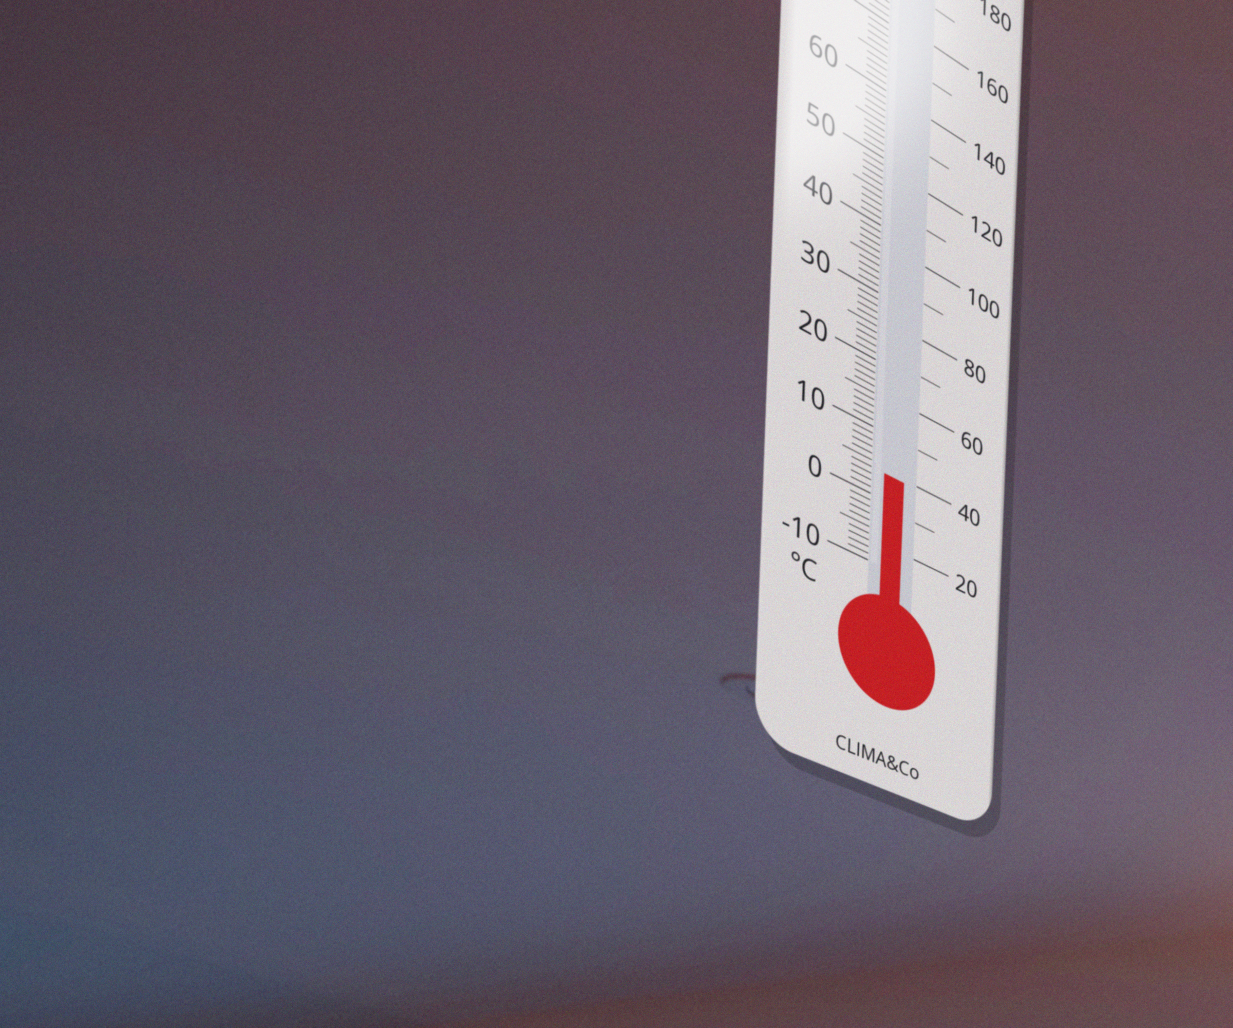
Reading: **4** °C
